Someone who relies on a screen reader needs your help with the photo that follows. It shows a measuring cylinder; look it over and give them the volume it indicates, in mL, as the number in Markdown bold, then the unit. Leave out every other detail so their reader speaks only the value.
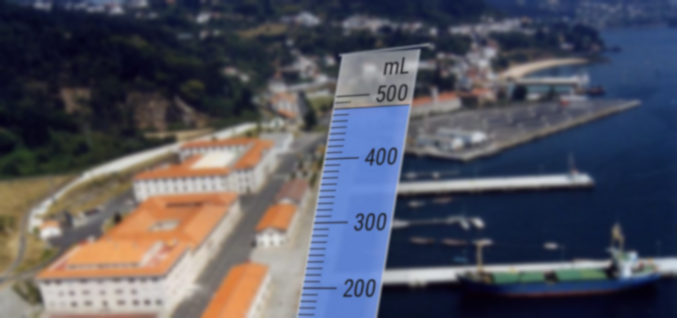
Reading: **480** mL
